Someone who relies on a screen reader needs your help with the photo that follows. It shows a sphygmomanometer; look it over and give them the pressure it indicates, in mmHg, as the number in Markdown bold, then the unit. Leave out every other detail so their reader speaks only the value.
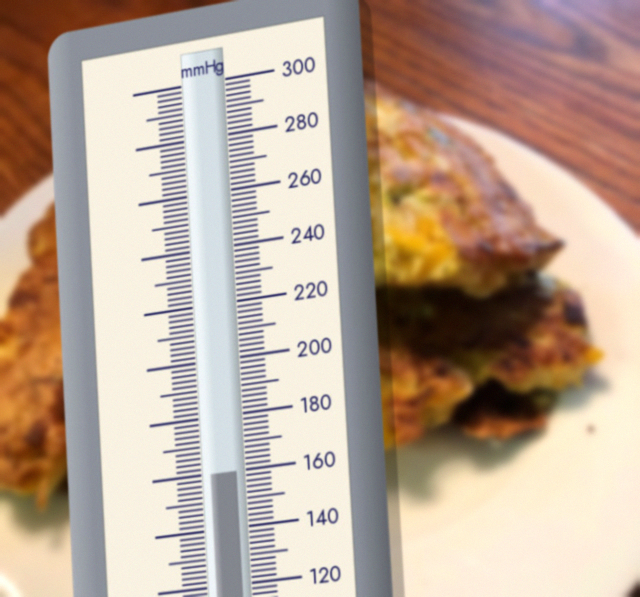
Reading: **160** mmHg
